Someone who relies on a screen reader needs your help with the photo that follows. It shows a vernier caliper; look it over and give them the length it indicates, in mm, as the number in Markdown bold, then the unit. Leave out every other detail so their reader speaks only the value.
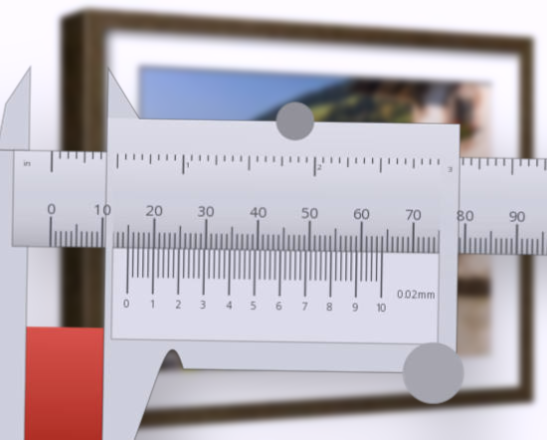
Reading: **15.0** mm
